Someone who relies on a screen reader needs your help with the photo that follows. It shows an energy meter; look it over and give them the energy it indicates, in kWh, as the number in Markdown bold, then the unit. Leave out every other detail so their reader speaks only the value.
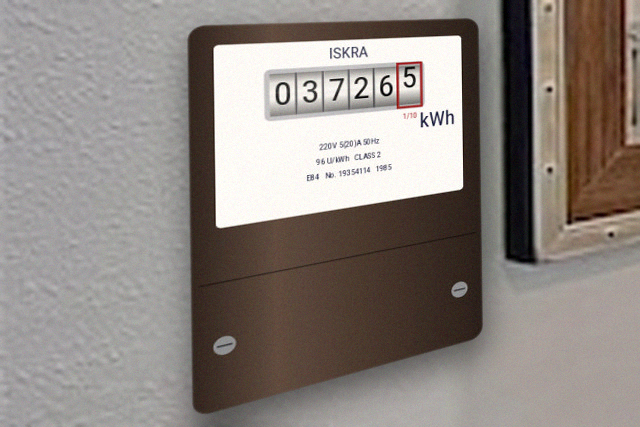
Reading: **3726.5** kWh
